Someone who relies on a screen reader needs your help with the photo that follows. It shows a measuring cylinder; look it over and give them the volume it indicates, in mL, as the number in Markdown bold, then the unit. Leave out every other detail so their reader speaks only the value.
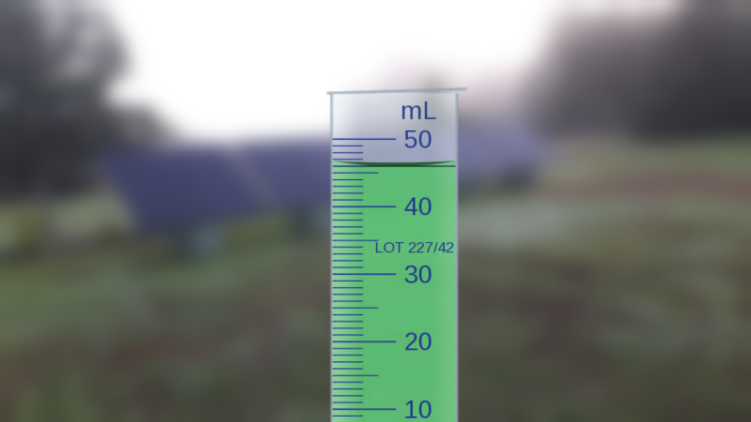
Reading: **46** mL
